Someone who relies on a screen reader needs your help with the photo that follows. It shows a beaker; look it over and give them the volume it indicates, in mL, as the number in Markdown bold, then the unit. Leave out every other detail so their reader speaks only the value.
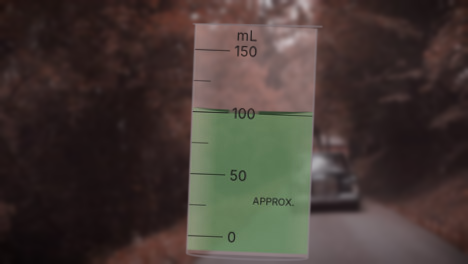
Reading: **100** mL
